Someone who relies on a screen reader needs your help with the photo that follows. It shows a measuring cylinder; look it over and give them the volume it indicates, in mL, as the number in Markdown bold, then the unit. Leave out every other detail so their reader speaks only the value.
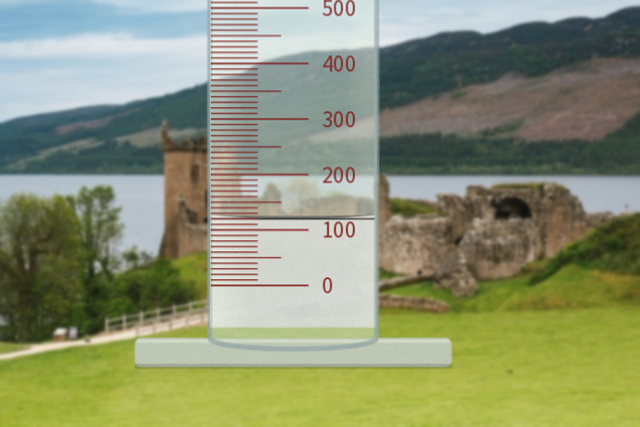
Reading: **120** mL
